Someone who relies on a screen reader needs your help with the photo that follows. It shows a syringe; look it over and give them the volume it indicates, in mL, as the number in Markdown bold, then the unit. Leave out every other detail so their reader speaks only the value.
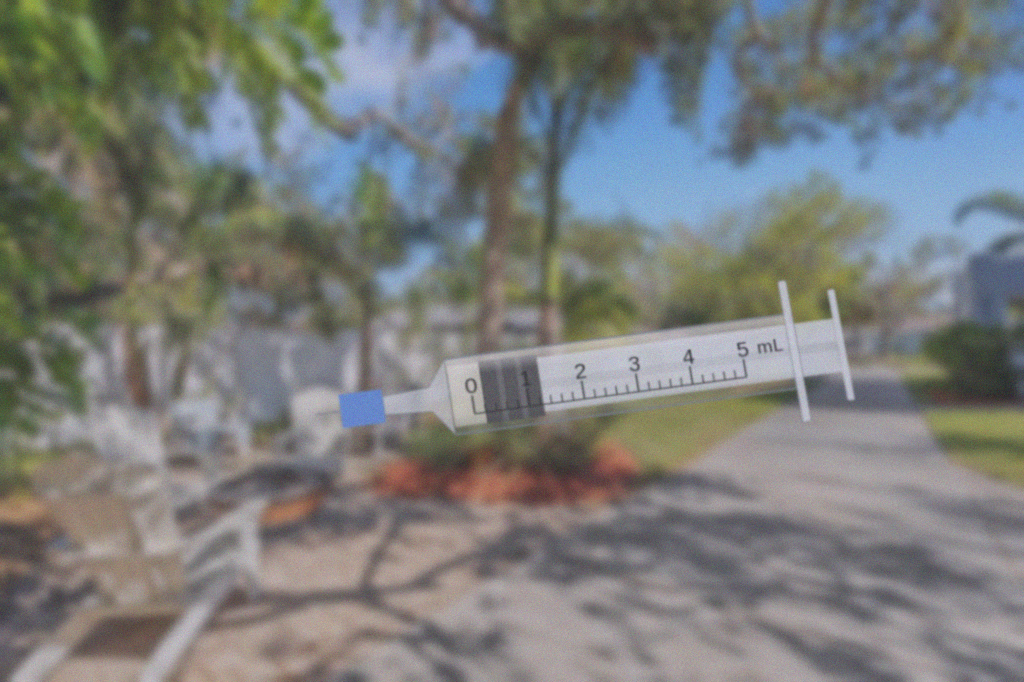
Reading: **0.2** mL
